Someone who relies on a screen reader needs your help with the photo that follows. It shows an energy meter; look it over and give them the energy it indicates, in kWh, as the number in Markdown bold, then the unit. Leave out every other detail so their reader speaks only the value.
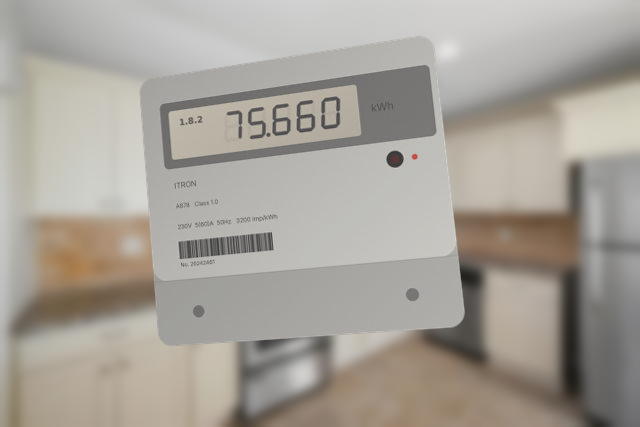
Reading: **75.660** kWh
